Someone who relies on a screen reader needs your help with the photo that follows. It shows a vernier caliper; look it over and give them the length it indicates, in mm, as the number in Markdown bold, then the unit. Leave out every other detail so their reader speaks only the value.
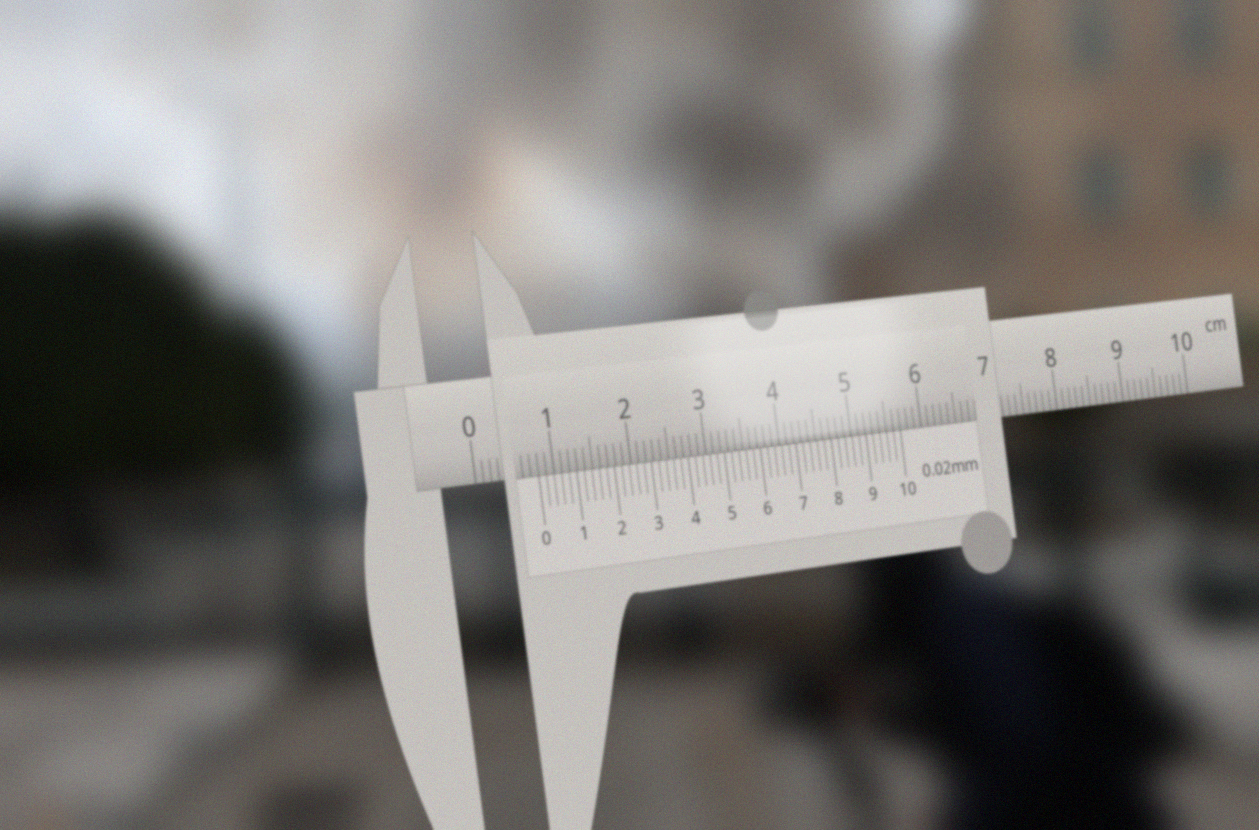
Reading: **8.0** mm
